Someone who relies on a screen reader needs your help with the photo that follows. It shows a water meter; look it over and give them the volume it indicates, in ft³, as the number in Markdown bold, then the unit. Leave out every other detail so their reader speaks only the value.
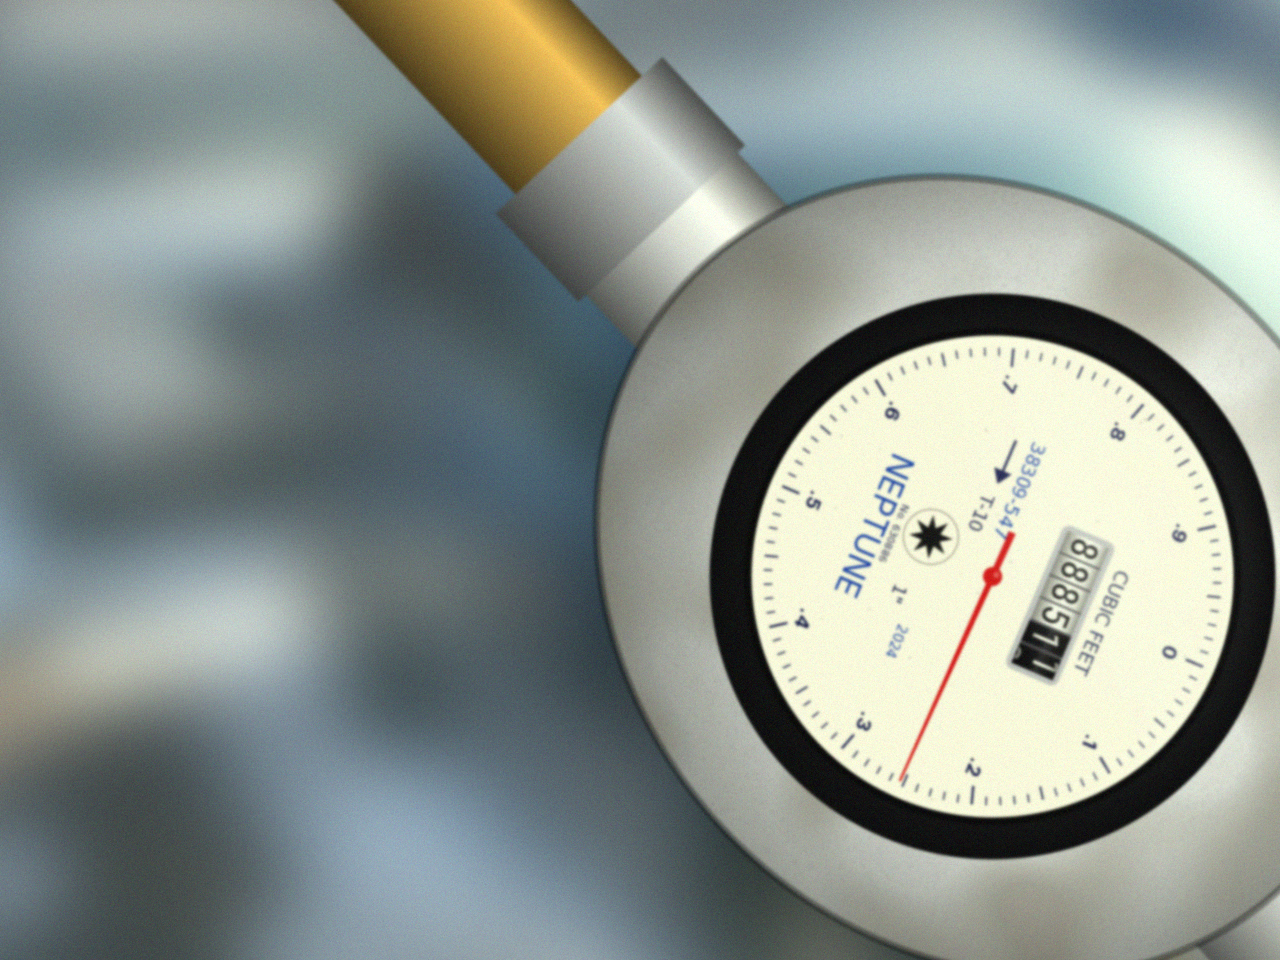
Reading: **888511.25** ft³
